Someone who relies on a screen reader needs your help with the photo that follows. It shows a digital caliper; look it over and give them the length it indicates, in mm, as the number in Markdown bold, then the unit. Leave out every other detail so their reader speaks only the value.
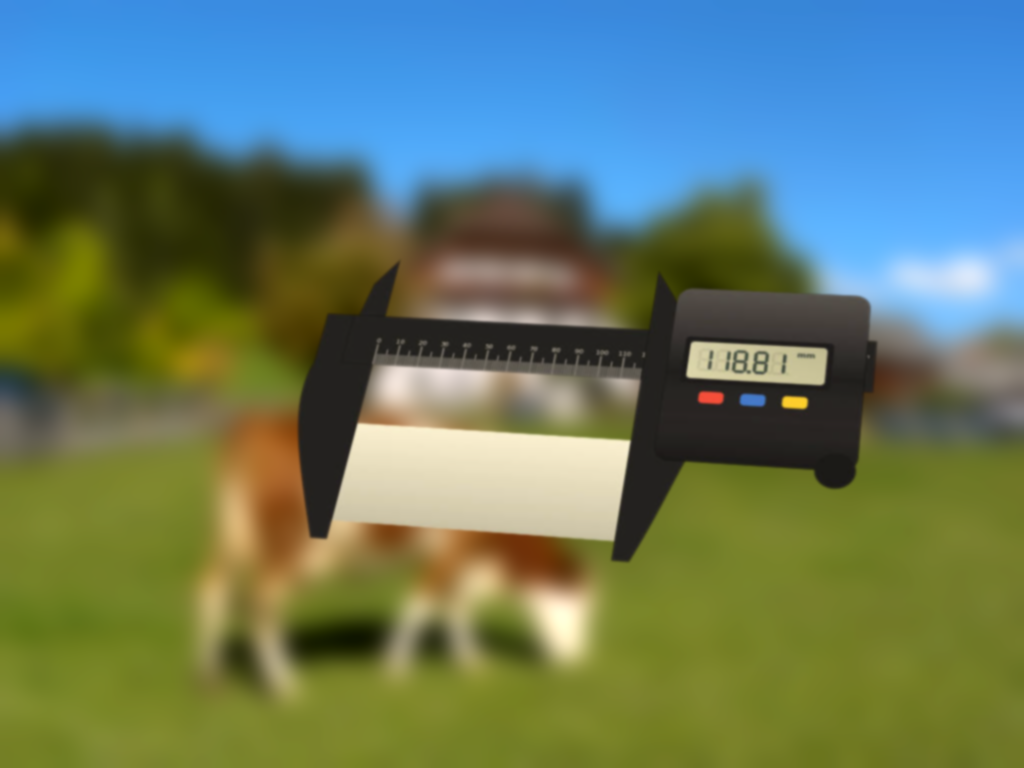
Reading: **118.81** mm
